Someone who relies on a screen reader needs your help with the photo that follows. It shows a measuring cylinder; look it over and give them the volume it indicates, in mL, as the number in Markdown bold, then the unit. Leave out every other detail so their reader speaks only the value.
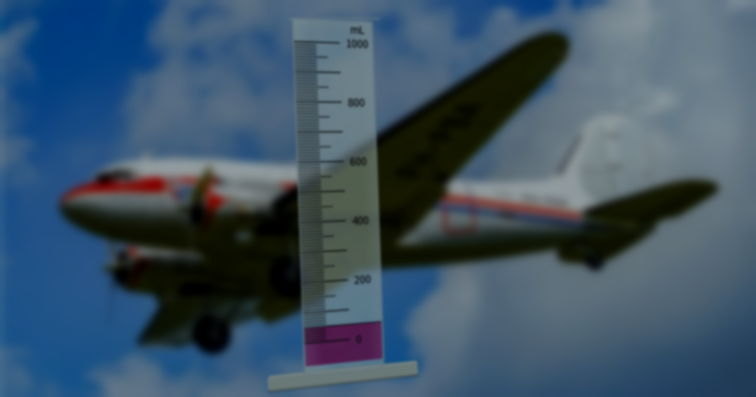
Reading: **50** mL
